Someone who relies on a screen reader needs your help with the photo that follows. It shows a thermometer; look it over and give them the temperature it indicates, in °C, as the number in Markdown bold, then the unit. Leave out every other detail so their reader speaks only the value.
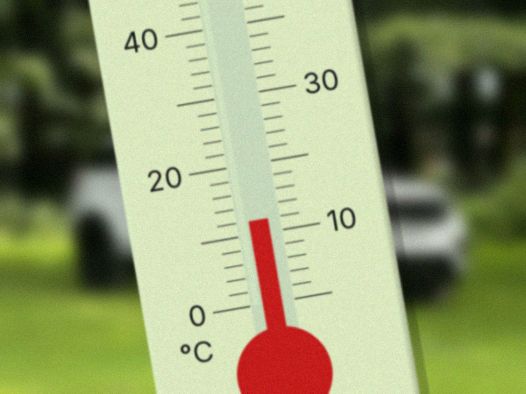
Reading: **12** °C
